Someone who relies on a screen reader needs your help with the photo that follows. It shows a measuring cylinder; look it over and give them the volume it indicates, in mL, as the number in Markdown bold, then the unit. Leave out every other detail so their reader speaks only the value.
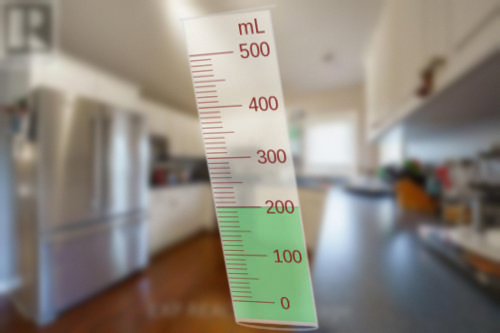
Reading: **200** mL
